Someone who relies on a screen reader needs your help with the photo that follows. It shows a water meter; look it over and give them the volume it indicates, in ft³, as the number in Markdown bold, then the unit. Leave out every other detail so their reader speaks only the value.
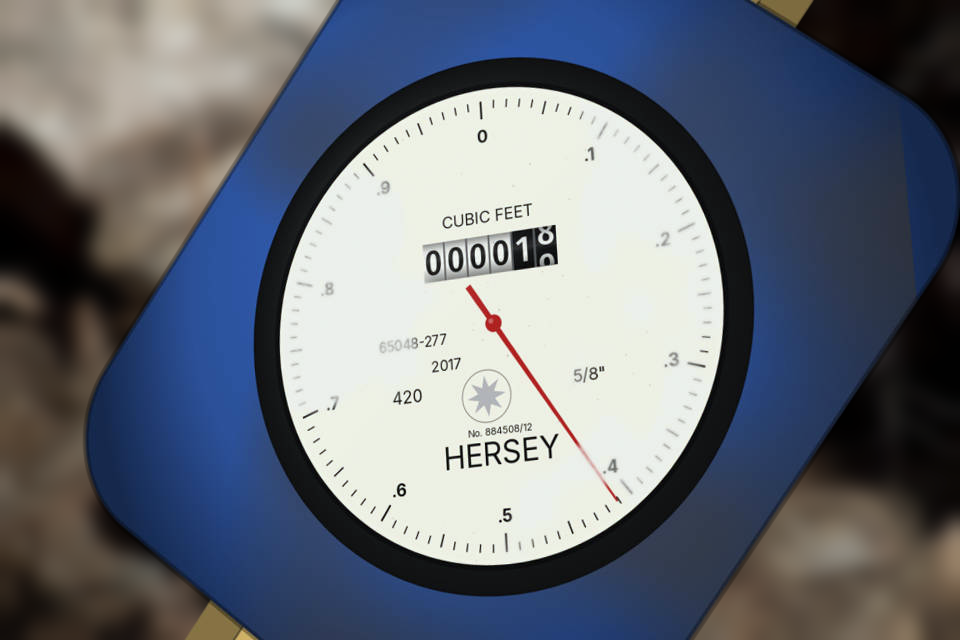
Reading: **18.41** ft³
